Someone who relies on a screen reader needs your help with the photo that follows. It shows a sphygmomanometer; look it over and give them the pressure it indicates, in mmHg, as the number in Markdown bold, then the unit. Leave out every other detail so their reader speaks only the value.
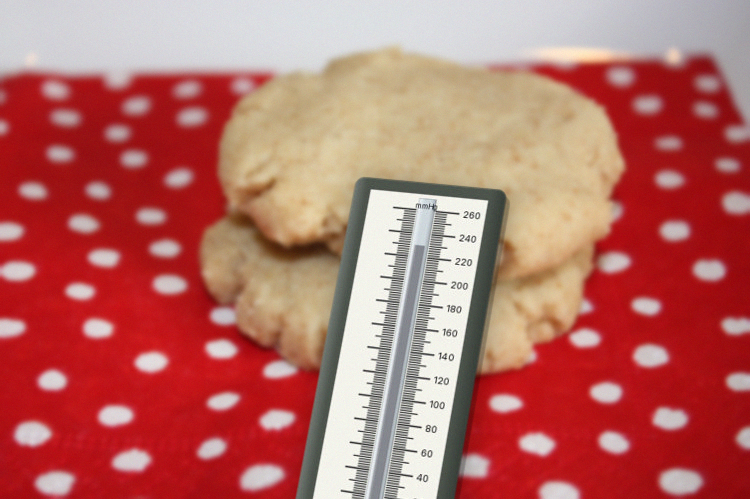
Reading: **230** mmHg
